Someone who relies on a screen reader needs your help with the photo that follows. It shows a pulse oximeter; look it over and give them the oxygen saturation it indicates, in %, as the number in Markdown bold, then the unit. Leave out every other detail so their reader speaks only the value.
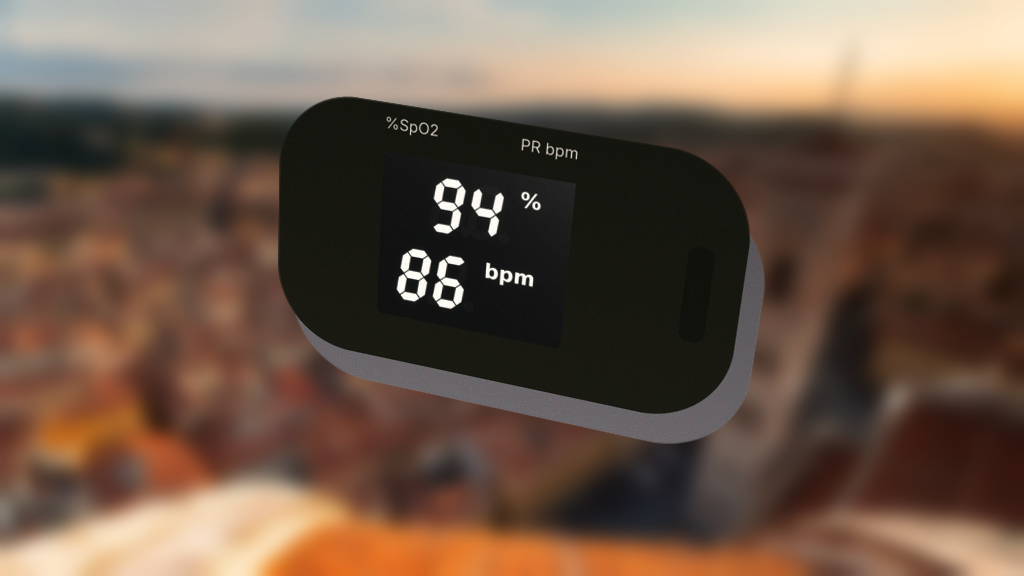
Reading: **94** %
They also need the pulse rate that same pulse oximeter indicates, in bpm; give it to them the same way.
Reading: **86** bpm
